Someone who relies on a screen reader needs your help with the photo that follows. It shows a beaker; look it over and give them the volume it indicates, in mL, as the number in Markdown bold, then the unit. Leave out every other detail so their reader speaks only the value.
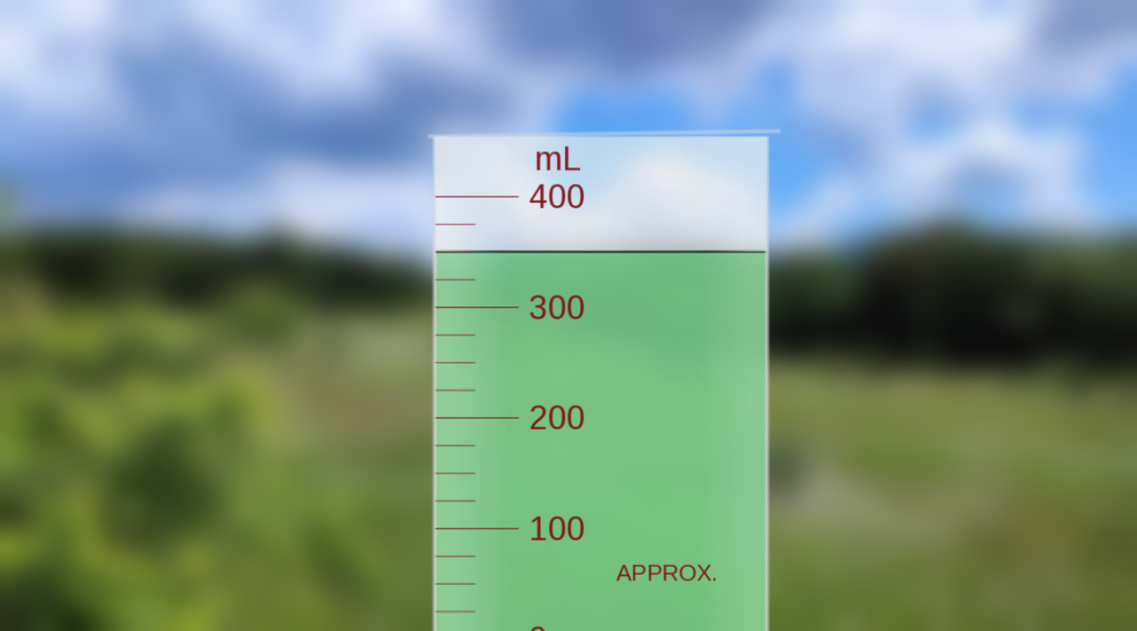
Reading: **350** mL
